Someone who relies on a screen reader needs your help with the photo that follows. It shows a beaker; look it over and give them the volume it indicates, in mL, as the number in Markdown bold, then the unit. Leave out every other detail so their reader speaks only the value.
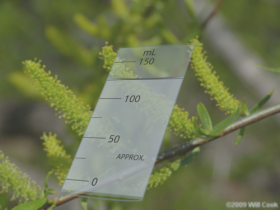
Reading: **125** mL
